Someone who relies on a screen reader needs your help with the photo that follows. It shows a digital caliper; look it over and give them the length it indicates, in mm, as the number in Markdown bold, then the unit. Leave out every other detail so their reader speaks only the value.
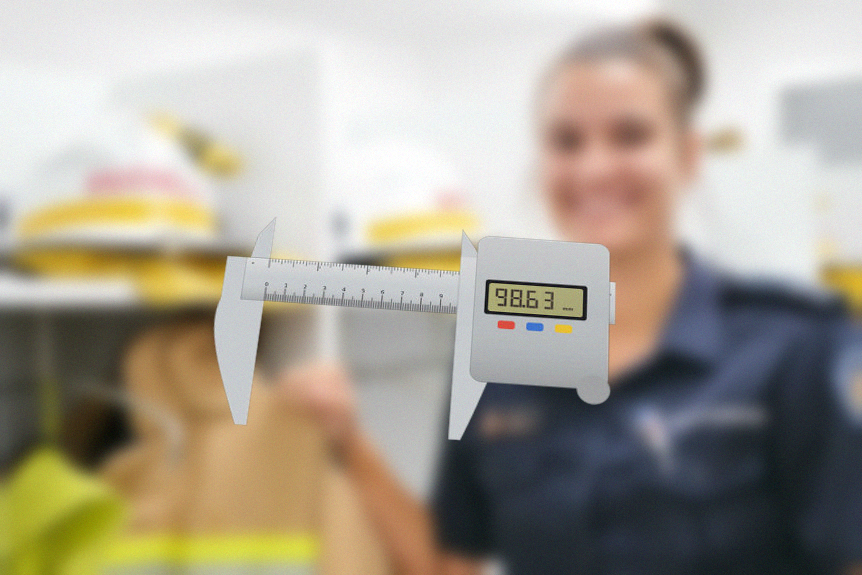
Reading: **98.63** mm
